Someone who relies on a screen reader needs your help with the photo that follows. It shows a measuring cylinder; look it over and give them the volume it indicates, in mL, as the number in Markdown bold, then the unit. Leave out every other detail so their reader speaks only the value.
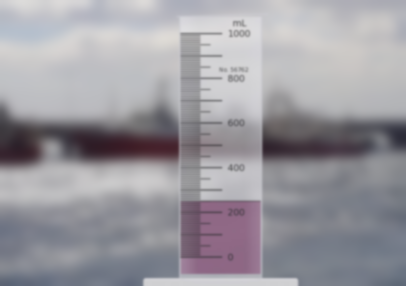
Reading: **250** mL
